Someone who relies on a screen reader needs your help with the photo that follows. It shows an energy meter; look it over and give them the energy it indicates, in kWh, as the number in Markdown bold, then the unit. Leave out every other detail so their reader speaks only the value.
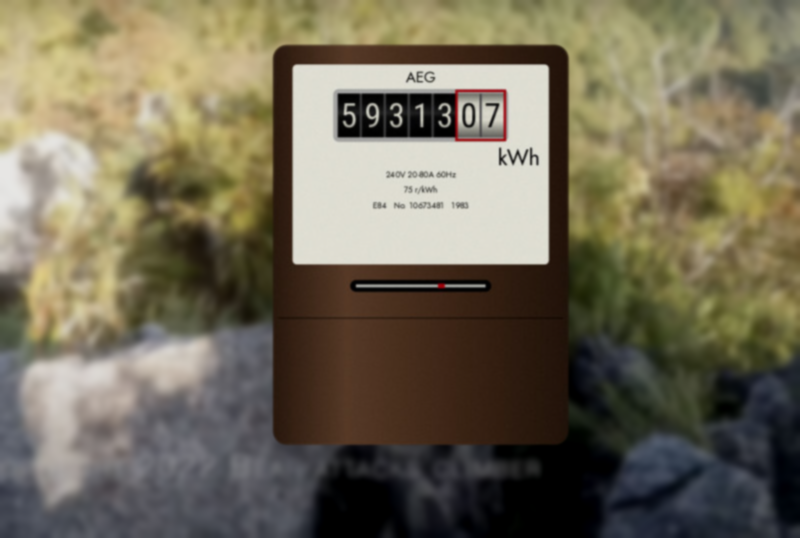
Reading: **59313.07** kWh
